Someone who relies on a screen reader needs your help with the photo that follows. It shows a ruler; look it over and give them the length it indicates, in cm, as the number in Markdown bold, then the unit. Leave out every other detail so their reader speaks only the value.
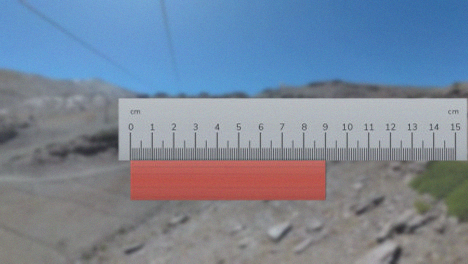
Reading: **9** cm
